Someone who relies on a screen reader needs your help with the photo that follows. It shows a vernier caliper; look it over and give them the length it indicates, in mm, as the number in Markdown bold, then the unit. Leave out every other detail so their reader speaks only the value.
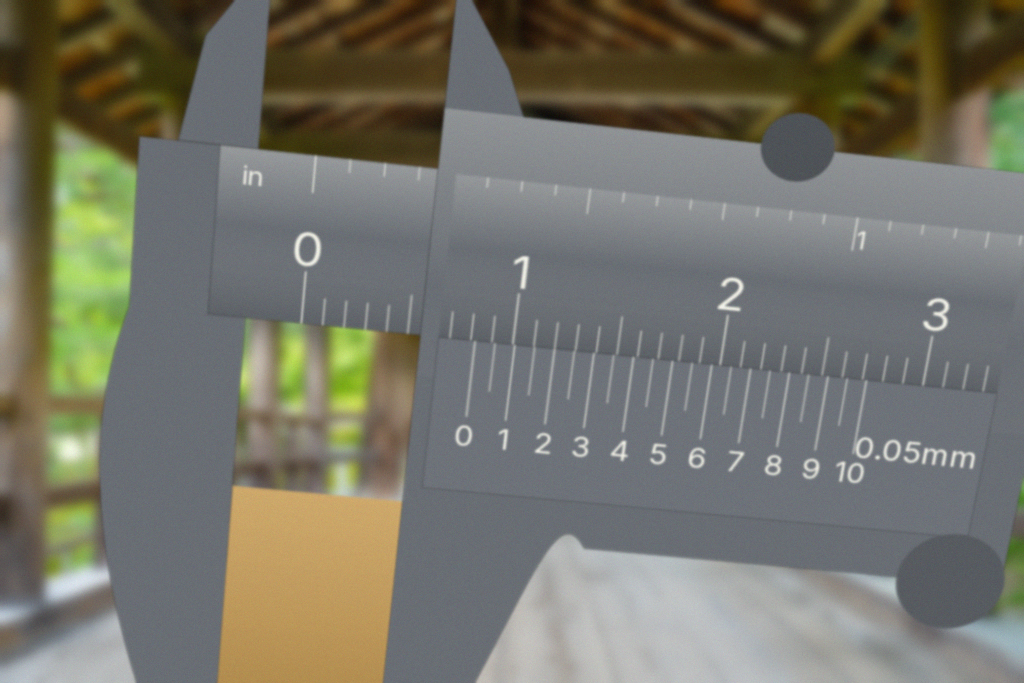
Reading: **8.2** mm
